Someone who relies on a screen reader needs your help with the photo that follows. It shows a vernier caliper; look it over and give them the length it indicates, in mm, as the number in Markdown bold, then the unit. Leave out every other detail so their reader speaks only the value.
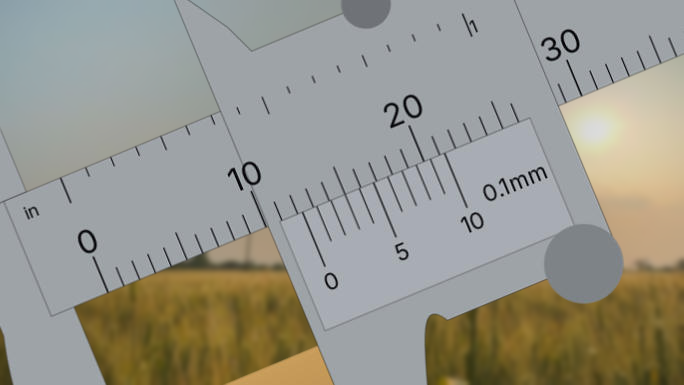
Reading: **12.3** mm
